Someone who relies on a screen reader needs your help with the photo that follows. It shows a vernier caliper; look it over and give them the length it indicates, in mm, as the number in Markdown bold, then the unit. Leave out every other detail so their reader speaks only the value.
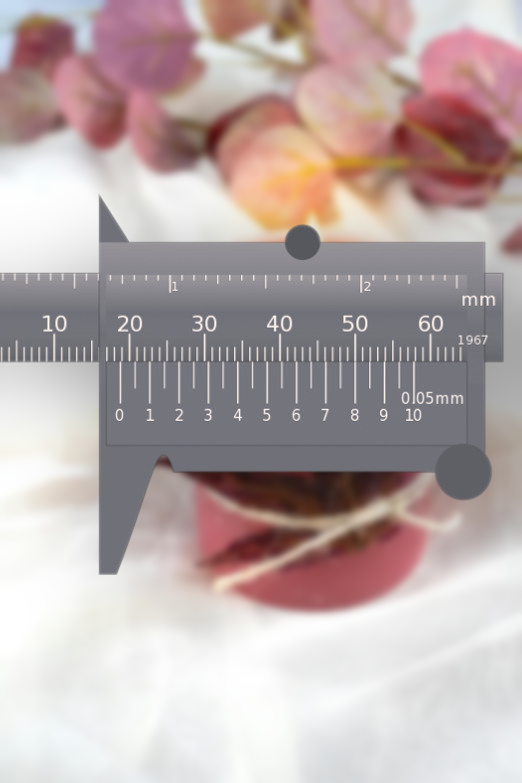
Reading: **18.8** mm
